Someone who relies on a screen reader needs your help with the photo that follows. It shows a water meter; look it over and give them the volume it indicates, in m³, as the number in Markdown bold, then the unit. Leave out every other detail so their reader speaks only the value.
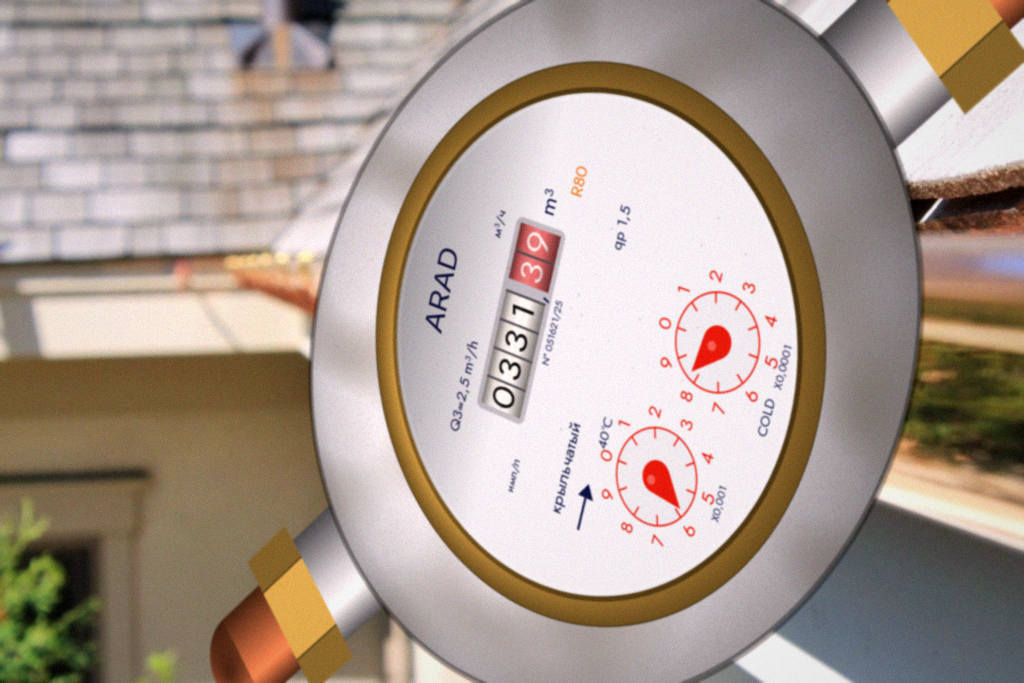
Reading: **331.3958** m³
